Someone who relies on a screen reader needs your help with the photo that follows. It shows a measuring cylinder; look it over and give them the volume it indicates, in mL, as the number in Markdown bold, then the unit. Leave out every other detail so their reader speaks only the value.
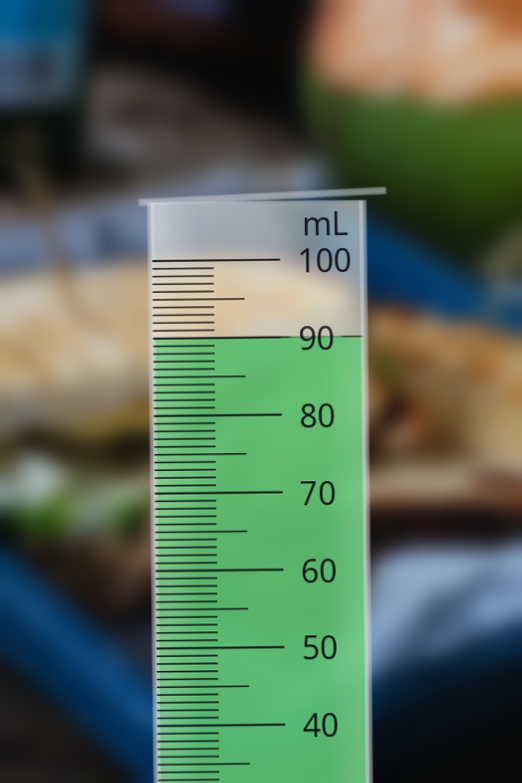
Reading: **90** mL
